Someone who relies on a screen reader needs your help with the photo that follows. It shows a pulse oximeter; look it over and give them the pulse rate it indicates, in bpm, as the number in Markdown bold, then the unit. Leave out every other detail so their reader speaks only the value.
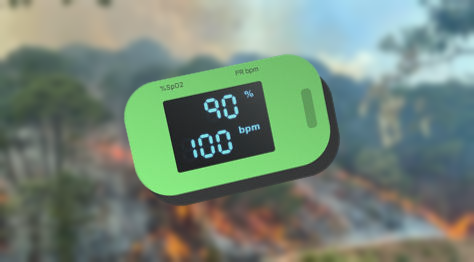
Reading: **100** bpm
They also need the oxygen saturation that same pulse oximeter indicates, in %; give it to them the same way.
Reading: **90** %
